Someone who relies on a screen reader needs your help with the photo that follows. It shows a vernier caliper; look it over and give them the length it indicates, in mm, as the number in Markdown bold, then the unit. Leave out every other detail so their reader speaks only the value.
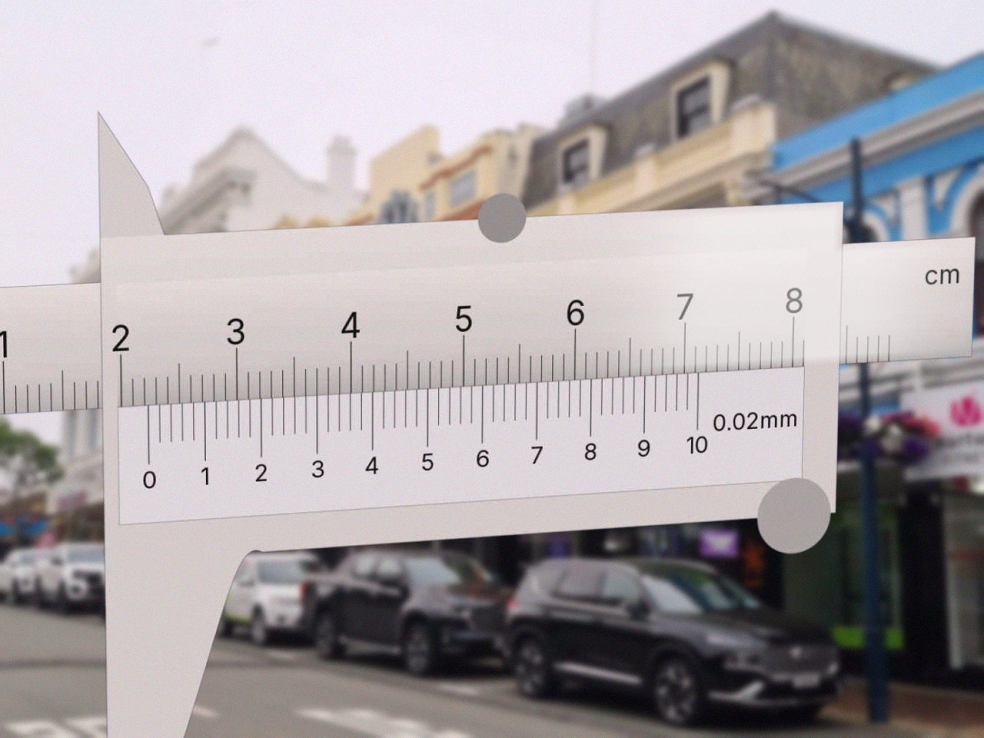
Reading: **22.3** mm
